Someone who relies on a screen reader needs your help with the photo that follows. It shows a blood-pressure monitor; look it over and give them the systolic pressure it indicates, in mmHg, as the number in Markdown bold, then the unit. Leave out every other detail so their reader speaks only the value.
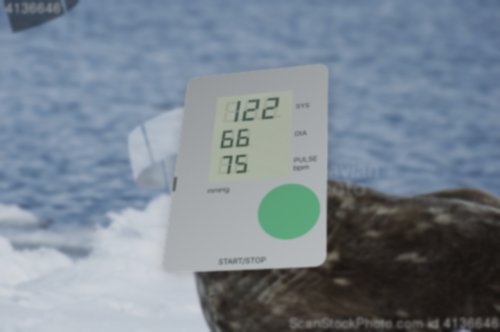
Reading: **122** mmHg
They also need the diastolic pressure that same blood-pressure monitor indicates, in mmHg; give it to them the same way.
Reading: **66** mmHg
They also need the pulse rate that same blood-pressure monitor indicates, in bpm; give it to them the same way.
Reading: **75** bpm
